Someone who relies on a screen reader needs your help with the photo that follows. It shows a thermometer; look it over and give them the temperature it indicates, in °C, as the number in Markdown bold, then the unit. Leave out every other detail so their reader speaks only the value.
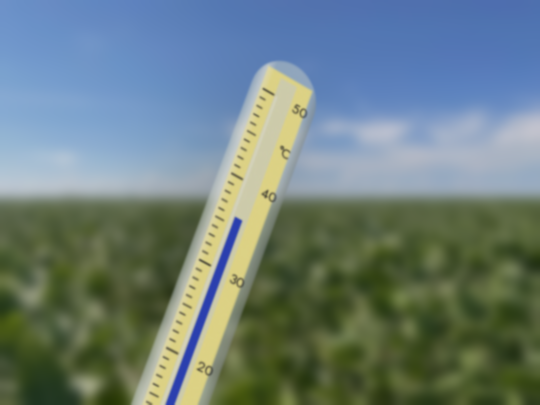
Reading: **36** °C
